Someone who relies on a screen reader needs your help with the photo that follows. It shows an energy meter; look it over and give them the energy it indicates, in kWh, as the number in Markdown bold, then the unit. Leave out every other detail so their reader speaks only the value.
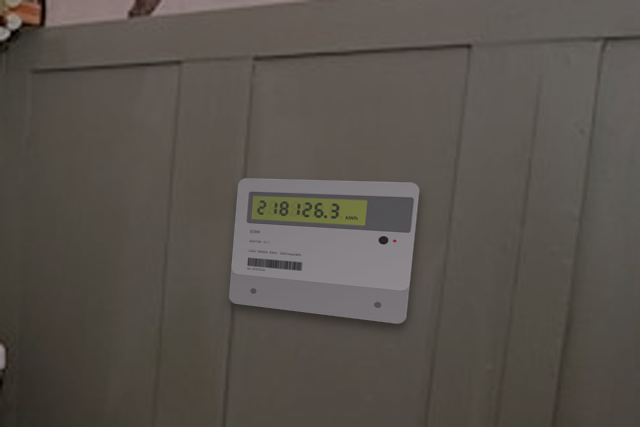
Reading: **218126.3** kWh
